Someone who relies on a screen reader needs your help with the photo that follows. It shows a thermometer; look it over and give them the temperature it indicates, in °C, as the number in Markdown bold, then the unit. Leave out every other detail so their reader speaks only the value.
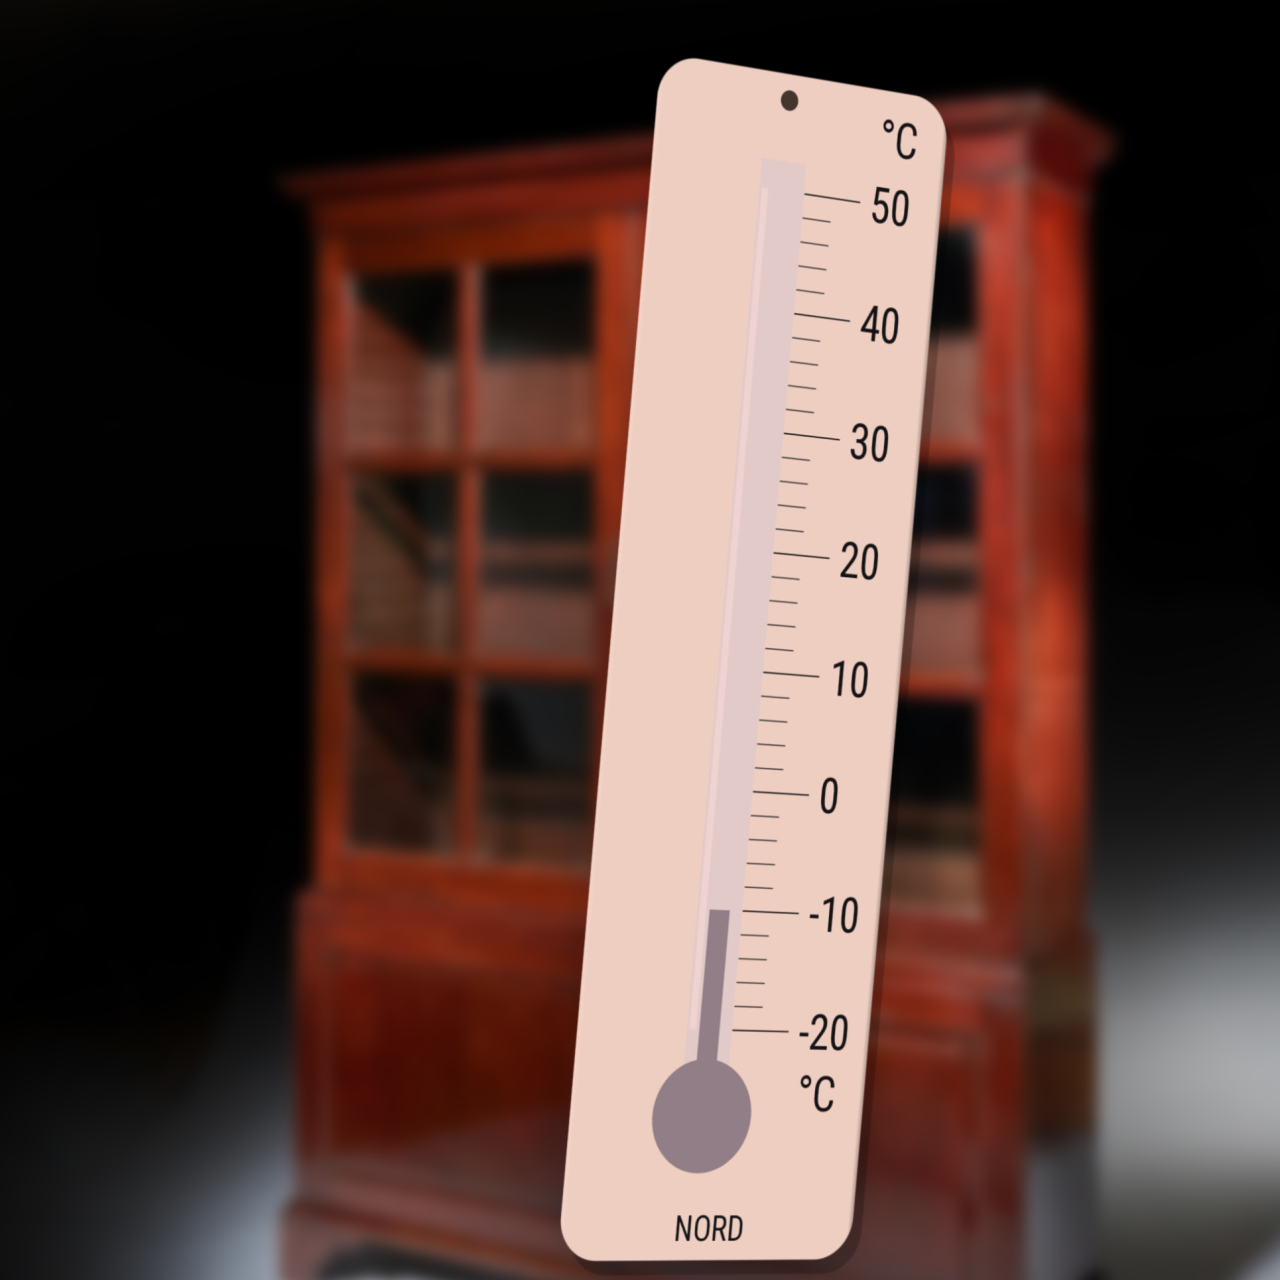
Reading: **-10** °C
